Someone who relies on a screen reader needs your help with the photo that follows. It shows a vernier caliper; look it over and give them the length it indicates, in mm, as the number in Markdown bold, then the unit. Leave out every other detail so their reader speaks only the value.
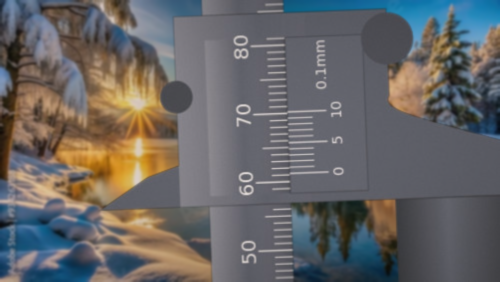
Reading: **61.2** mm
